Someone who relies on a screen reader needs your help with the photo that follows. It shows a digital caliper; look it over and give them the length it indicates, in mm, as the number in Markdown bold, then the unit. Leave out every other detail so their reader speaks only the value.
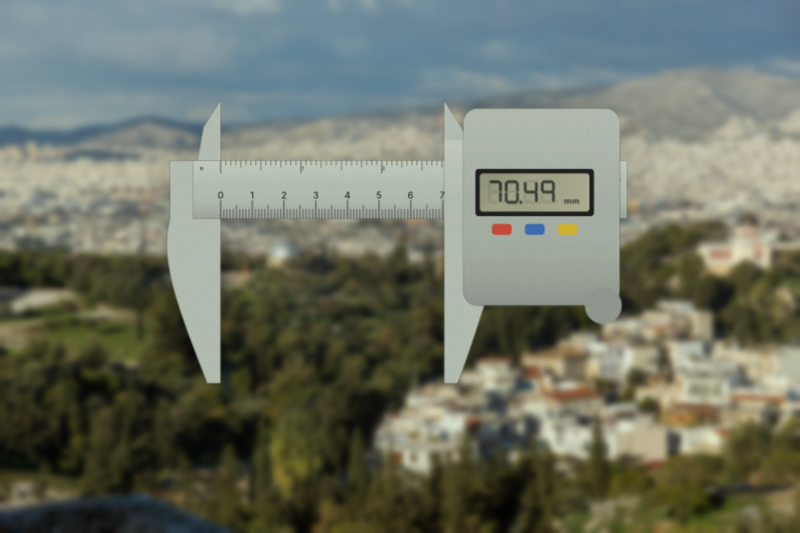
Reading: **70.49** mm
